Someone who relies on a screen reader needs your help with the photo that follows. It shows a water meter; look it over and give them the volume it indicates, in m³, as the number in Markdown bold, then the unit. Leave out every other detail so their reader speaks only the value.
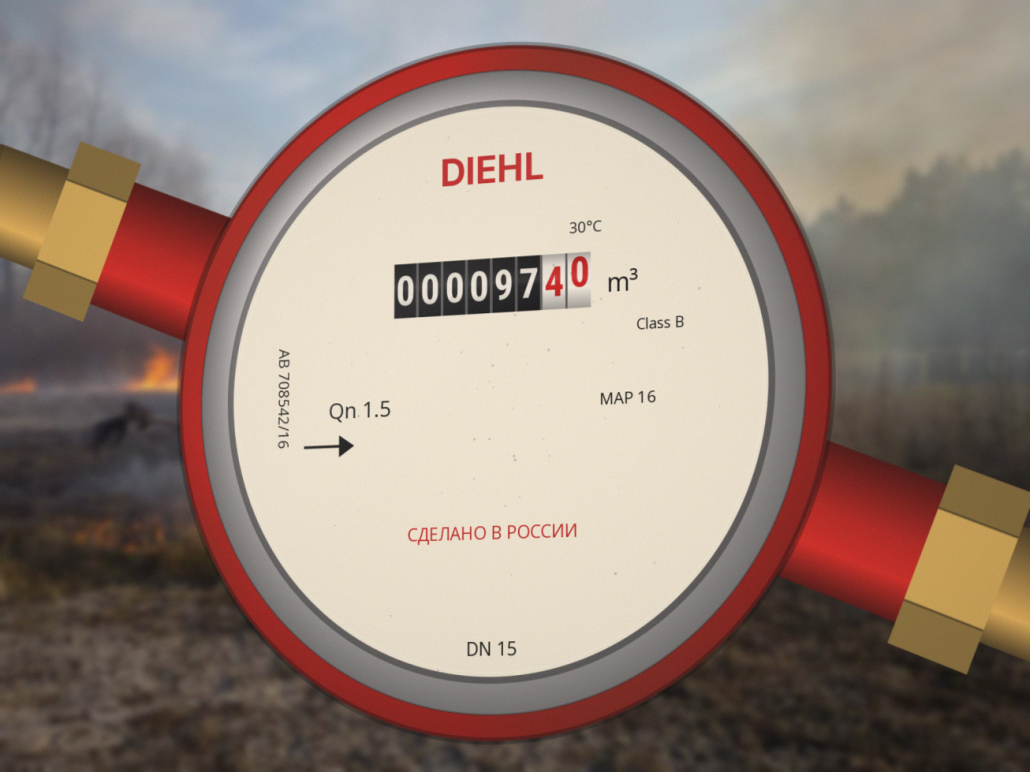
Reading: **97.40** m³
